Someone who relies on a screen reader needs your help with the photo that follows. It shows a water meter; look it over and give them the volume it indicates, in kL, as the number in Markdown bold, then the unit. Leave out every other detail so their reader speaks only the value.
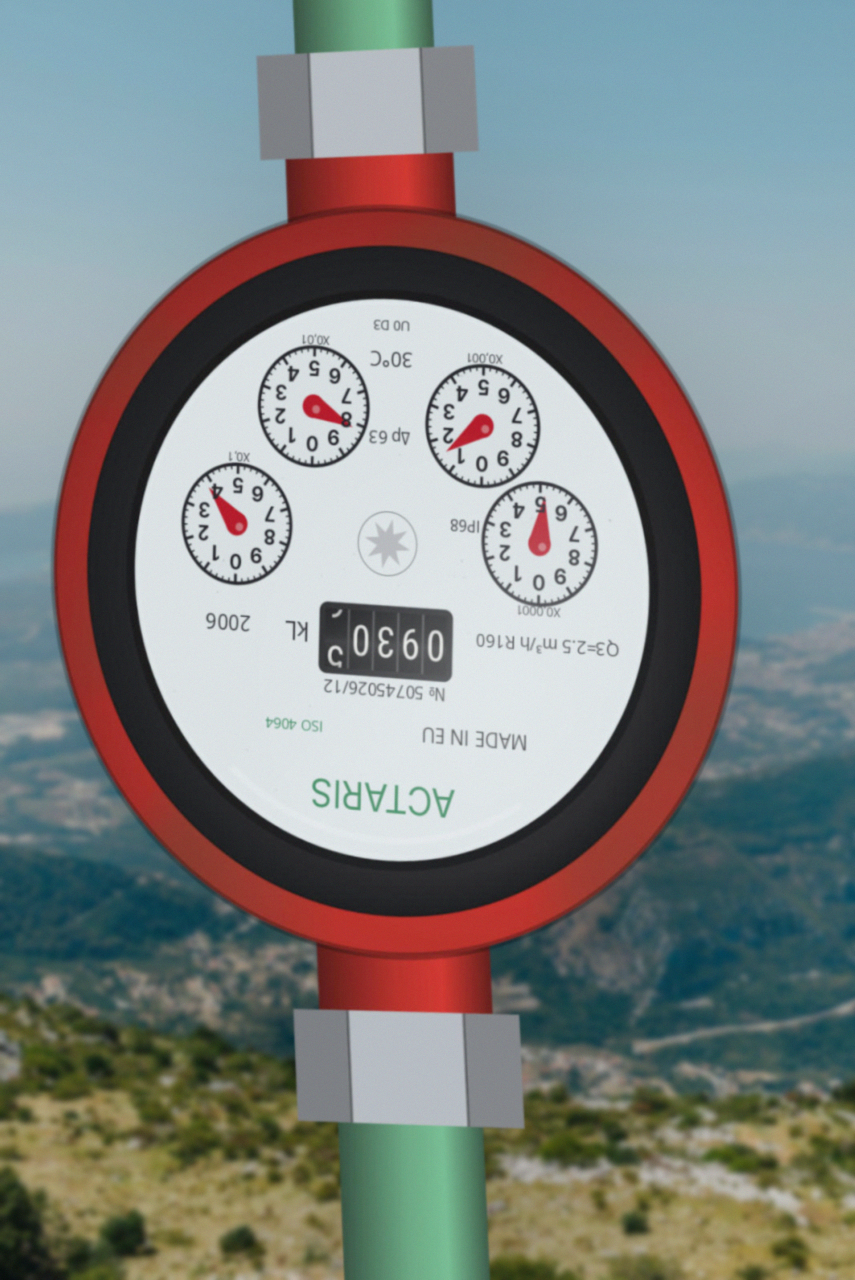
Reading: **9305.3815** kL
